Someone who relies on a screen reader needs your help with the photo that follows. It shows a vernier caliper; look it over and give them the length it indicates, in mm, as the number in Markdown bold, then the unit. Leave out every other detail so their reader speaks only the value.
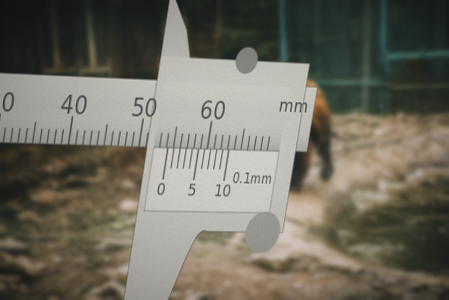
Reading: **54.2** mm
